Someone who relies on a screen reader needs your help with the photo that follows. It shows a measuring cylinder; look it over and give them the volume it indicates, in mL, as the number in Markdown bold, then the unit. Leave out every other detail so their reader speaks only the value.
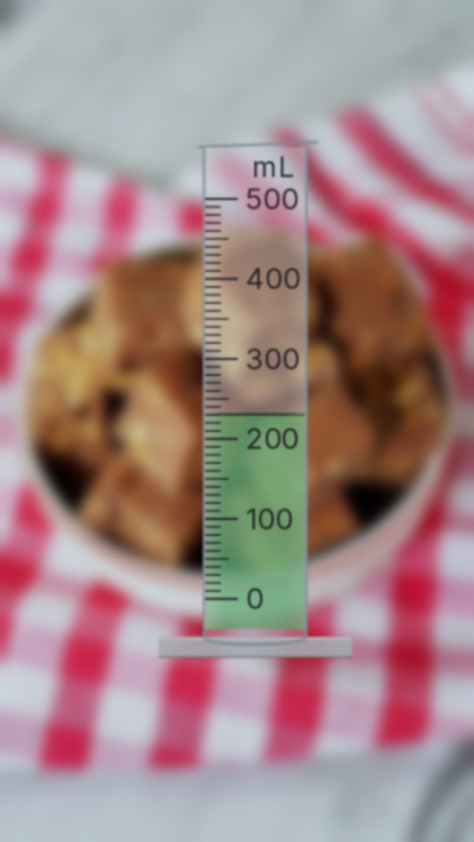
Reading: **230** mL
